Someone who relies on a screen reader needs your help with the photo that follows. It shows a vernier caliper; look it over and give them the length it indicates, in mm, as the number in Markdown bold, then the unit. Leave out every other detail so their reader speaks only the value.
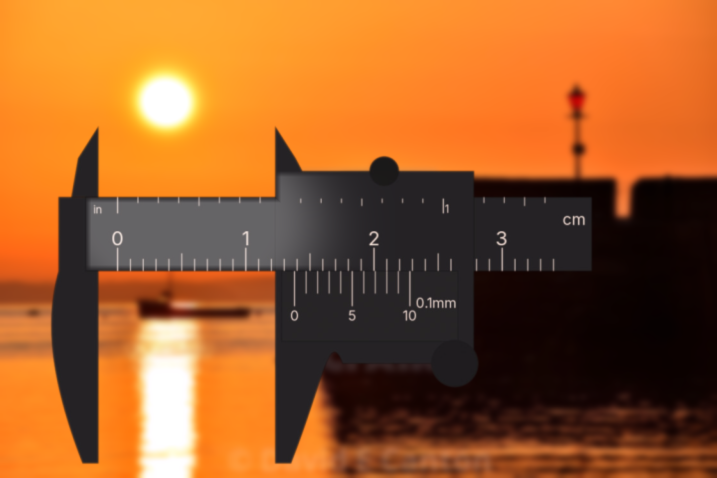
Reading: **13.8** mm
